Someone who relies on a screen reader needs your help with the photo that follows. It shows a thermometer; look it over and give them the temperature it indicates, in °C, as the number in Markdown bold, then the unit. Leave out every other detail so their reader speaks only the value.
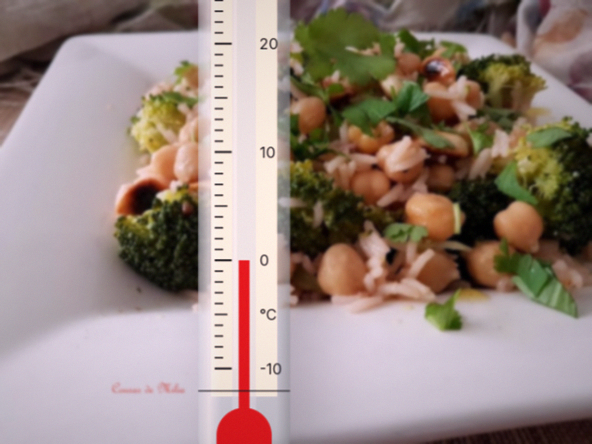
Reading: **0** °C
